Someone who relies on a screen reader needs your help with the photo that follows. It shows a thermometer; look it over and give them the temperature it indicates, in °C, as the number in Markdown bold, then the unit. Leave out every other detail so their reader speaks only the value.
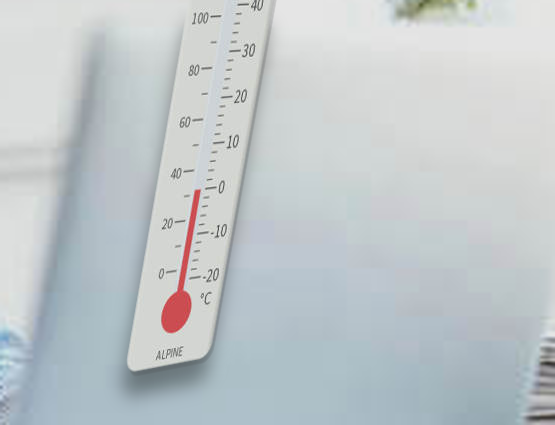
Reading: **0** °C
